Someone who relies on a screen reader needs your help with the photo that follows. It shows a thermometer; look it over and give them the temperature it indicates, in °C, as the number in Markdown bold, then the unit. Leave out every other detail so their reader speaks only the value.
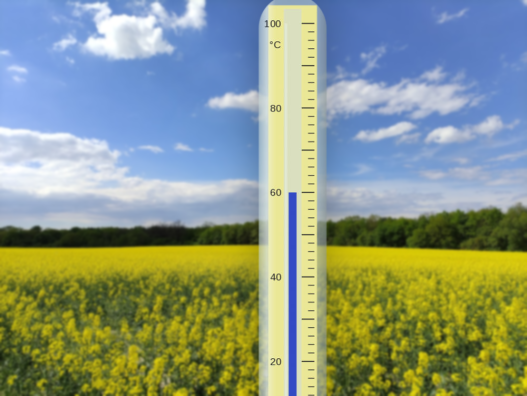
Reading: **60** °C
